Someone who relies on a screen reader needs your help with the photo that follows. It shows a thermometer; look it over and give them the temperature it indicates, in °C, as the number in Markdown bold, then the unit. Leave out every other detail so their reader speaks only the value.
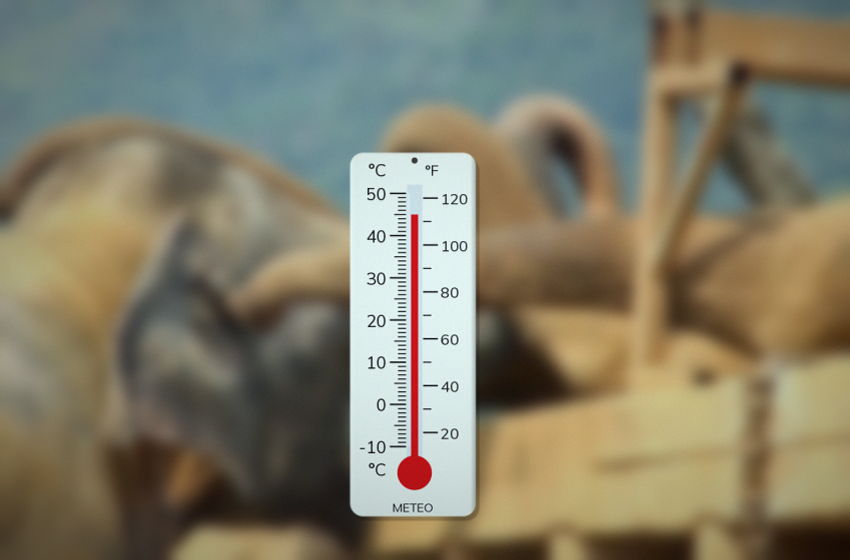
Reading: **45** °C
